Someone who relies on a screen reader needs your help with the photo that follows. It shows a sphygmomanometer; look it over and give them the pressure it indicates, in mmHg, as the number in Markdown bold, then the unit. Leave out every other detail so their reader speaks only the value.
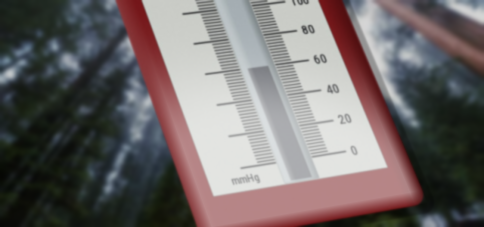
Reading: **60** mmHg
